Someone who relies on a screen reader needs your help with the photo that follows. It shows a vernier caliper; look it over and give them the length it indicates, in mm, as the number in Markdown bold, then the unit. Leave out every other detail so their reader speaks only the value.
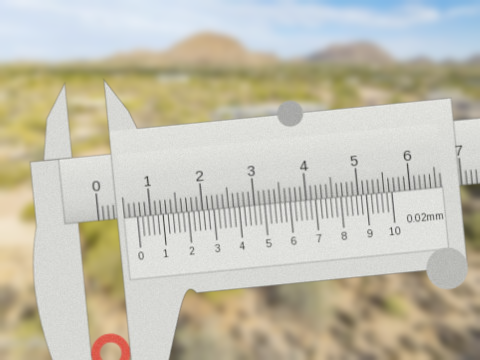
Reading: **7.5** mm
